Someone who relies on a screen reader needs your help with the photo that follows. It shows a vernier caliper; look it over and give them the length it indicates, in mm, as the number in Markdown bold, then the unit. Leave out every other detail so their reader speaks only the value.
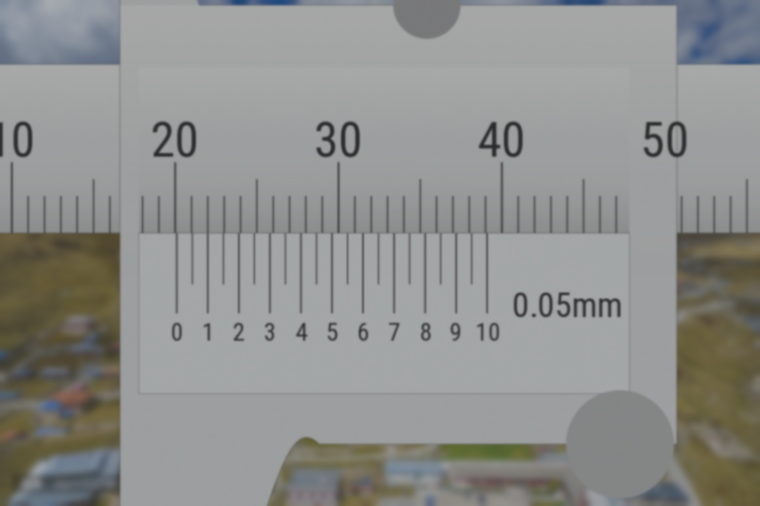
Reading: **20.1** mm
